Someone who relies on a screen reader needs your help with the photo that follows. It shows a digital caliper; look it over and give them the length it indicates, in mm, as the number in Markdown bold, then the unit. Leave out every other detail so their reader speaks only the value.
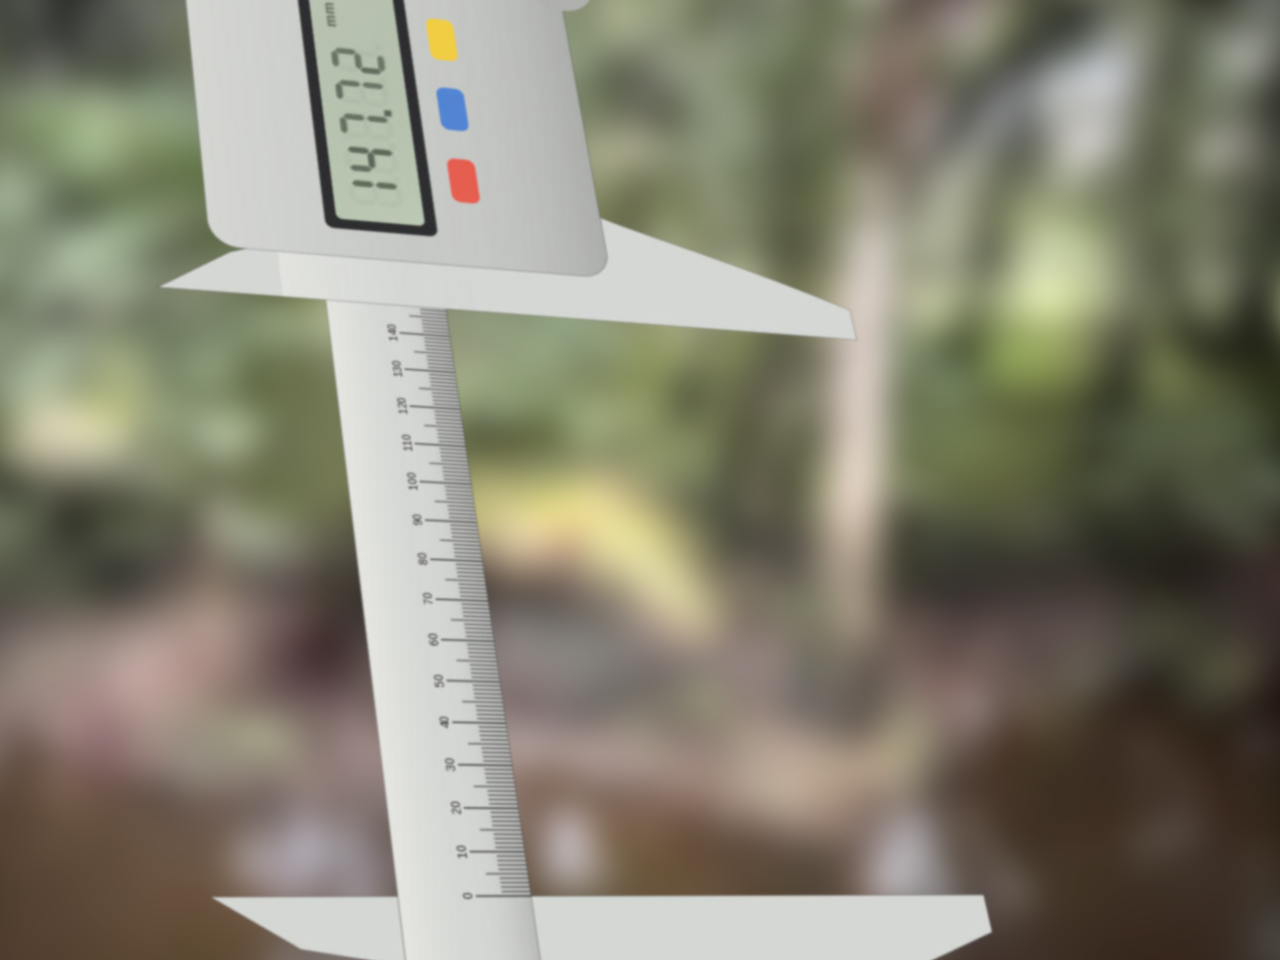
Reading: **147.72** mm
